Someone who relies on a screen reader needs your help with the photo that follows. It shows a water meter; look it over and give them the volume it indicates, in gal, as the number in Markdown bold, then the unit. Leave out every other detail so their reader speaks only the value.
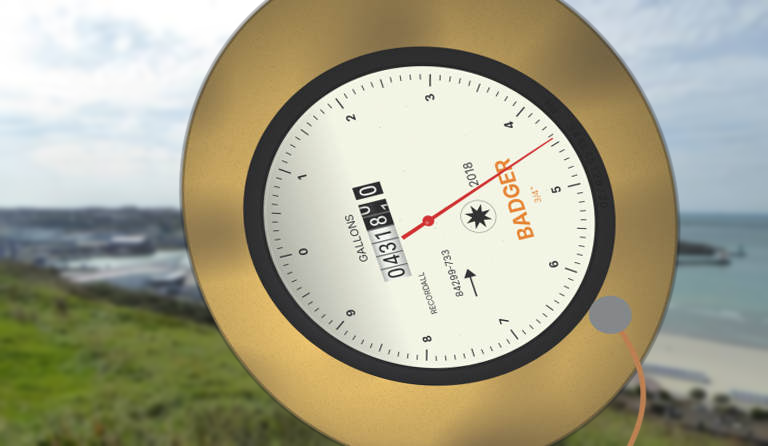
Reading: **431804.4** gal
